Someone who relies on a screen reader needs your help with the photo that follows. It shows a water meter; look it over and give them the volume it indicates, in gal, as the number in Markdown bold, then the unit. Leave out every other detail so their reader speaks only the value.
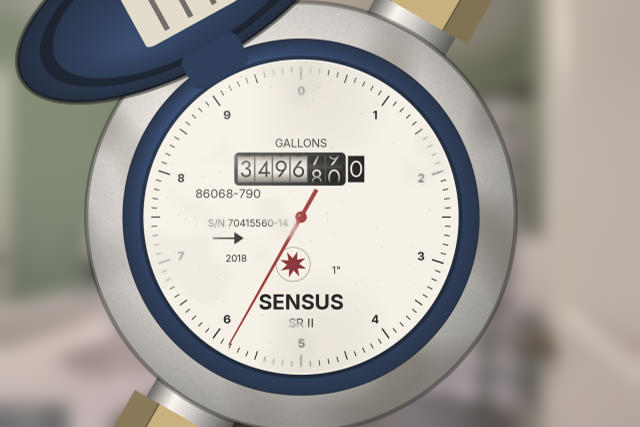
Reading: **3496795.8** gal
